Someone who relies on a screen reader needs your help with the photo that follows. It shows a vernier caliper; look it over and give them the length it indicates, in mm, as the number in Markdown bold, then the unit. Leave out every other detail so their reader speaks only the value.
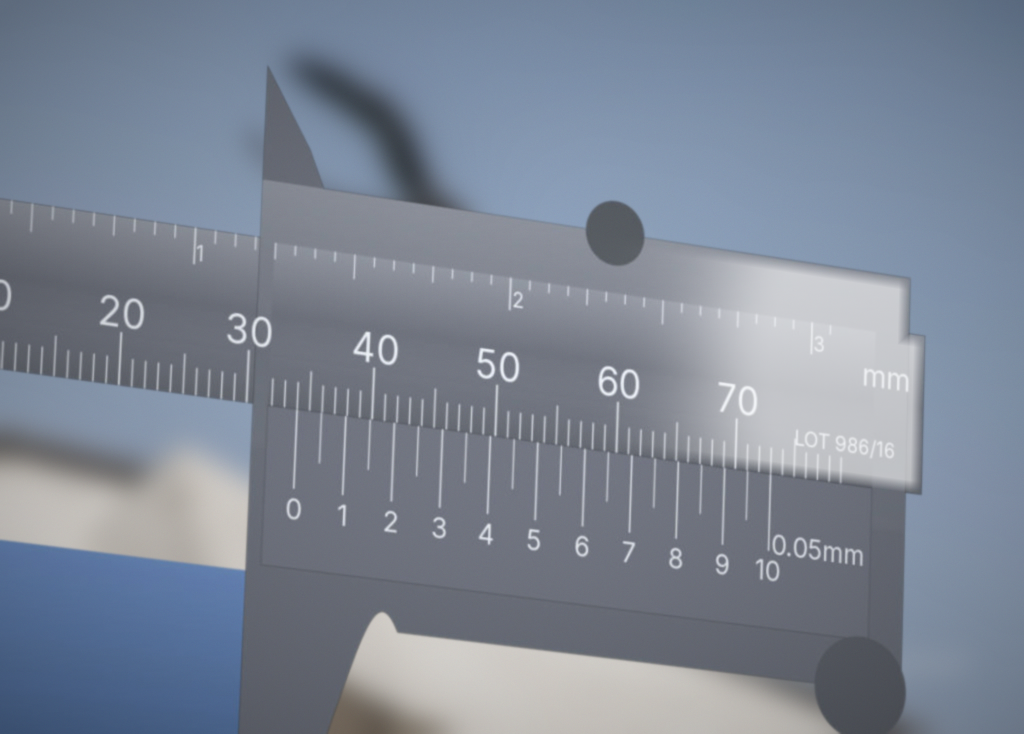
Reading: **34.0** mm
